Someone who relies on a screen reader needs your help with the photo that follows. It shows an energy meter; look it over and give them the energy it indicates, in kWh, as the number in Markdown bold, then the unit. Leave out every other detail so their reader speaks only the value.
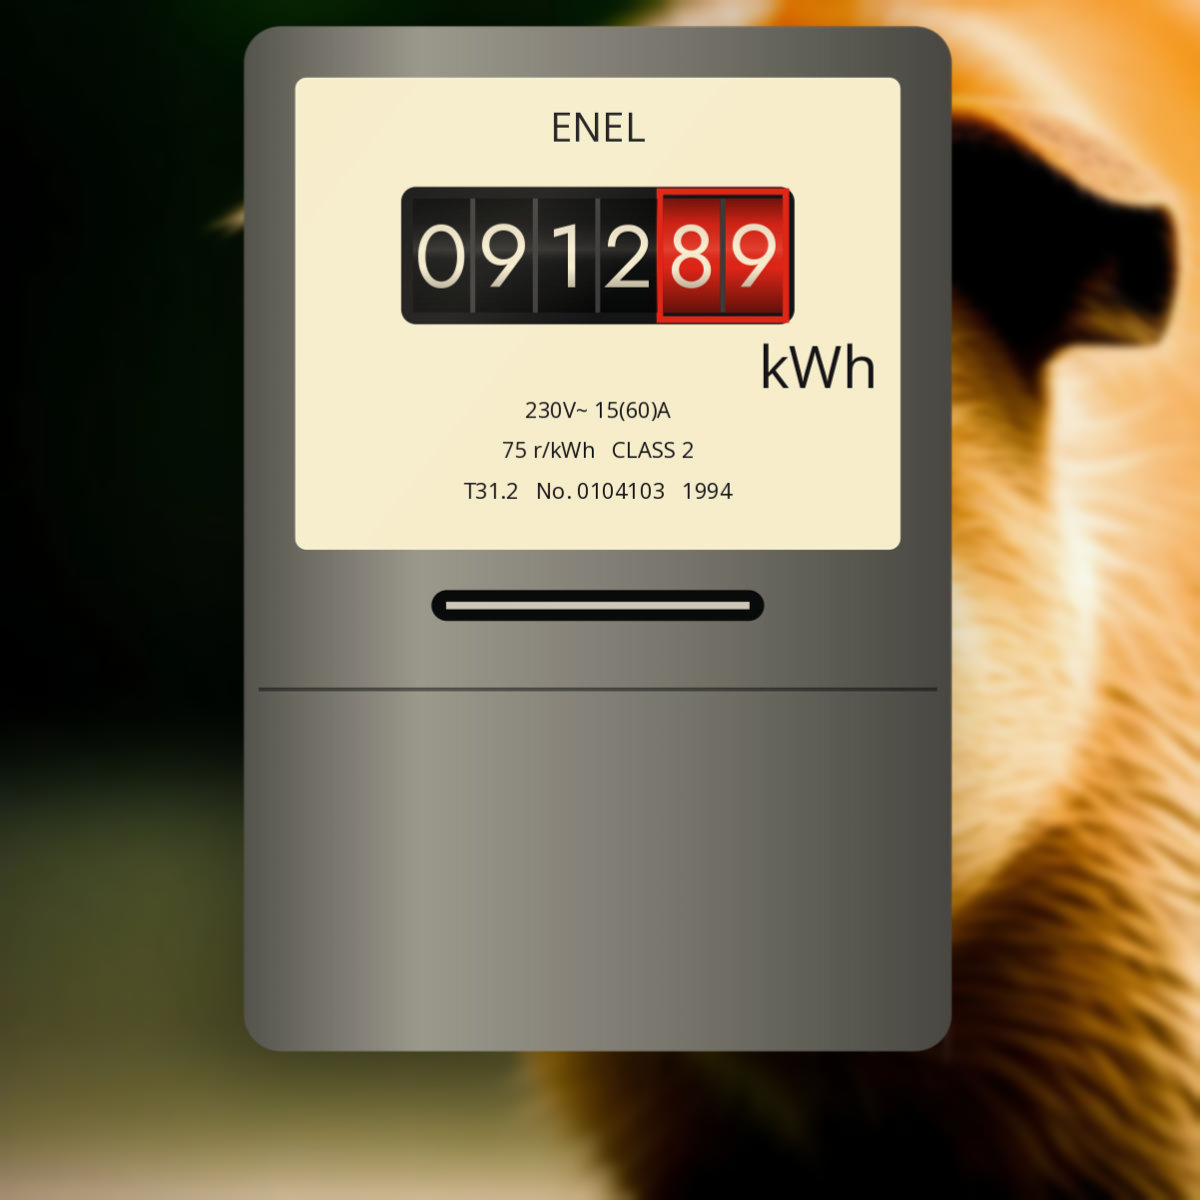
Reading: **912.89** kWh
